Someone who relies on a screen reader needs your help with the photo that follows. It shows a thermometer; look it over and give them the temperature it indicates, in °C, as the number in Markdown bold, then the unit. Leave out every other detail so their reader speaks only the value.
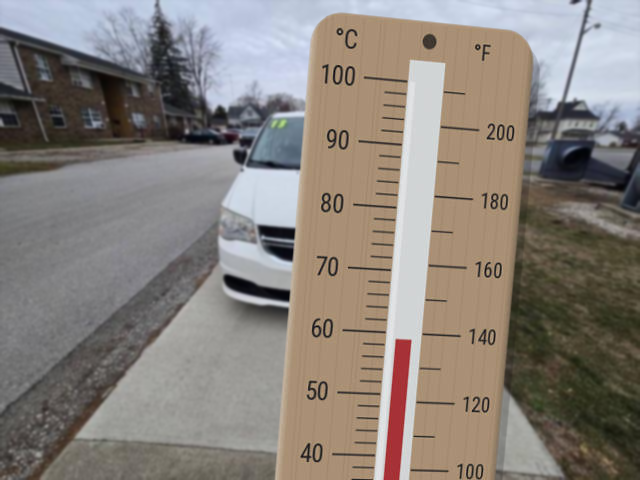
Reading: **59** °C
